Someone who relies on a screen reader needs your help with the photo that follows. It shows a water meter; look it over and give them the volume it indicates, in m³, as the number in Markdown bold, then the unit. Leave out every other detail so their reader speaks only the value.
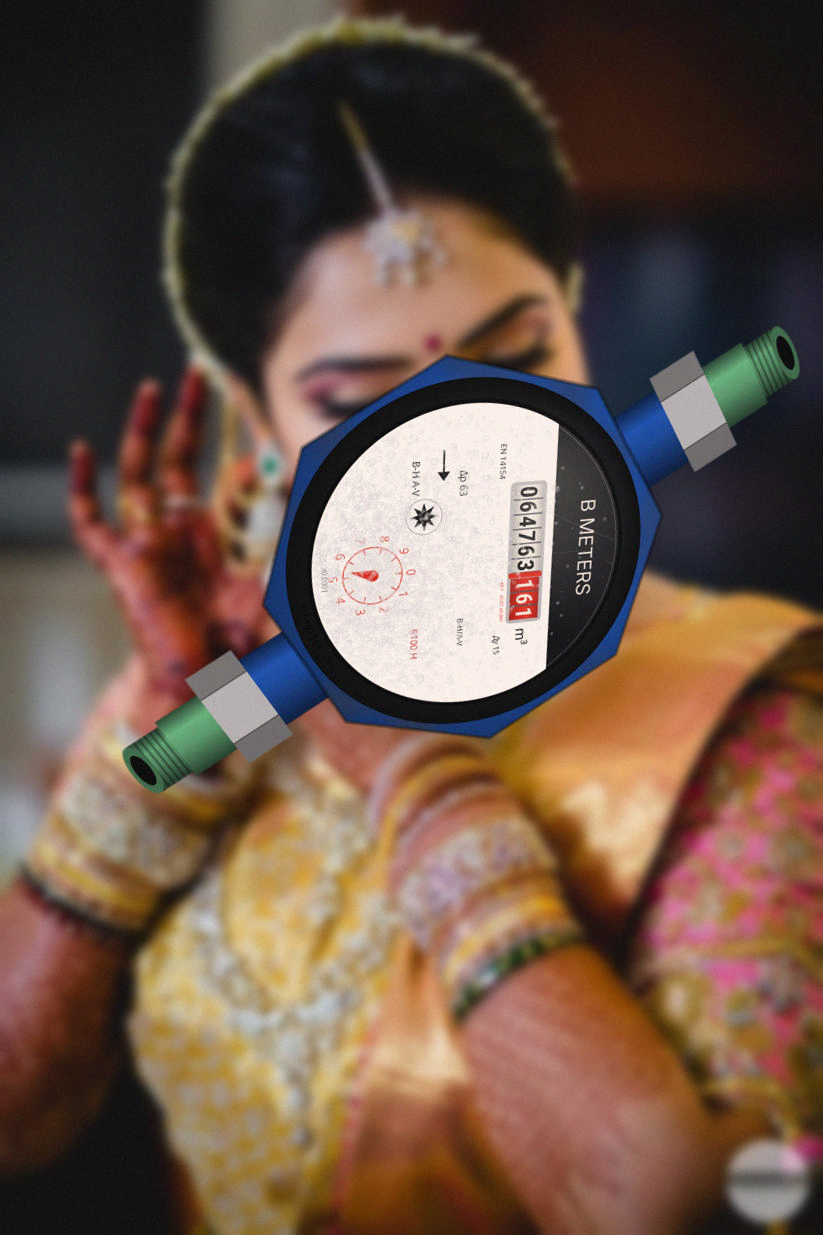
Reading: **64763.1615** m³
